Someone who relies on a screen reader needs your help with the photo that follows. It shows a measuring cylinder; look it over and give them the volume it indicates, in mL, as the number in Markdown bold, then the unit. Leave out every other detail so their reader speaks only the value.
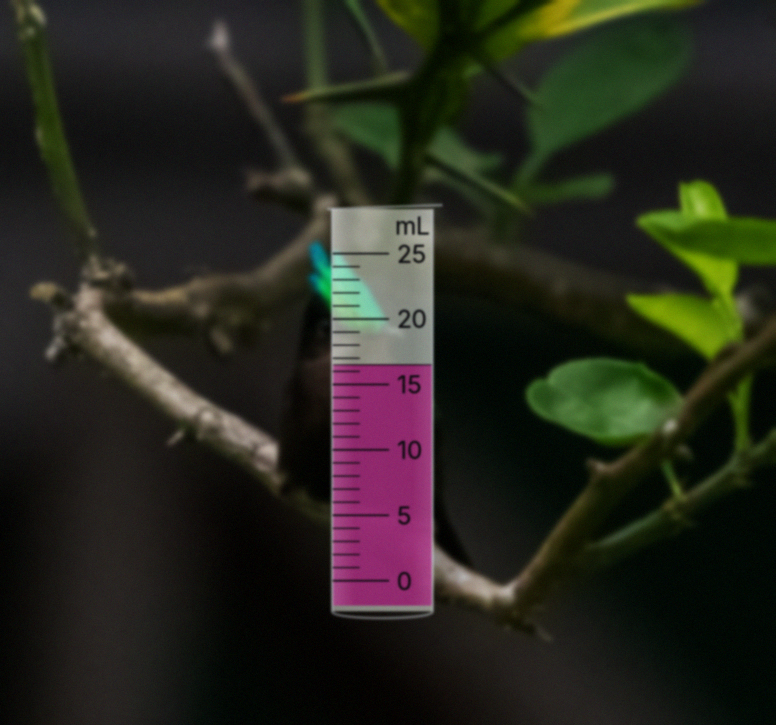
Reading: **16.5** mL
